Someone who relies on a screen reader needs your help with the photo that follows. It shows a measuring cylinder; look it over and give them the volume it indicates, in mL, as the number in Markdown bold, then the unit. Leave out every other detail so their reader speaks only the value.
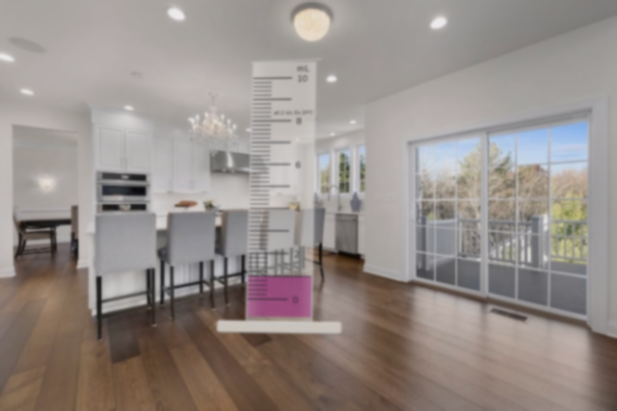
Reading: **1** mL
